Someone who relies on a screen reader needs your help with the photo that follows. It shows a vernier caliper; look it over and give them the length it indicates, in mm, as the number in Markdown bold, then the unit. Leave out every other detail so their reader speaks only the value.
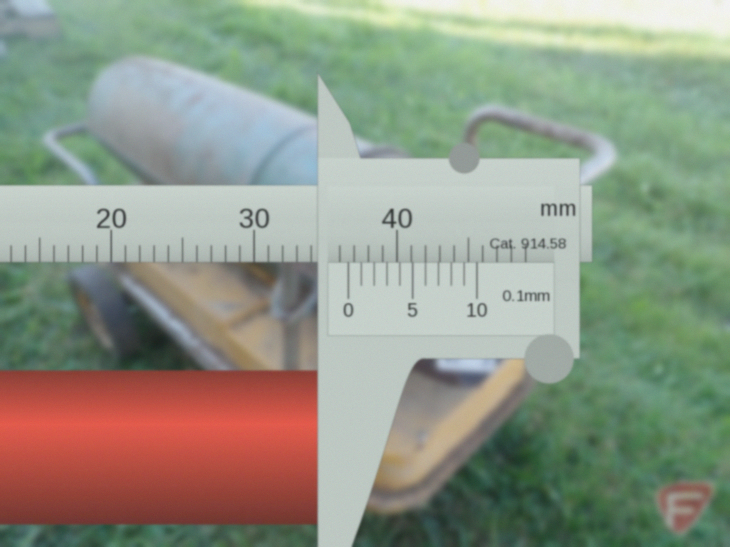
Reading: **36.6** mm
